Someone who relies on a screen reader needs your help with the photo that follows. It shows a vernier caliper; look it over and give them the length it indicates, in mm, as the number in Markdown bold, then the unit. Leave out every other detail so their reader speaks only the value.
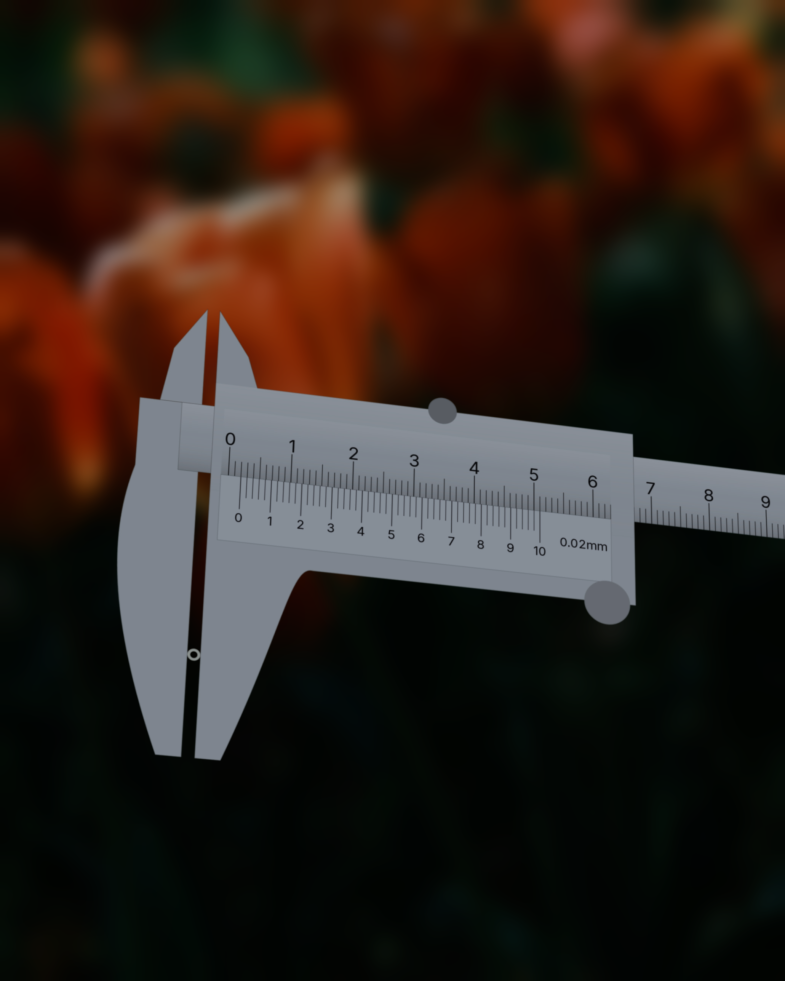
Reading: **2.0** mm
